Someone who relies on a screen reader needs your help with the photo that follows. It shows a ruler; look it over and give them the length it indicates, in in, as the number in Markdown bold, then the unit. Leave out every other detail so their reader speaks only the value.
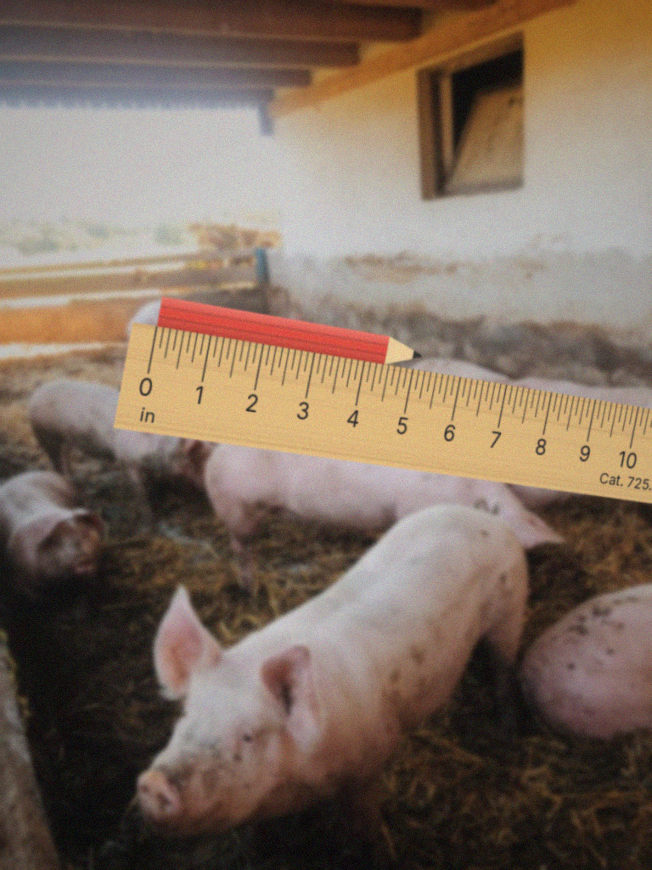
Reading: **5.125** in
